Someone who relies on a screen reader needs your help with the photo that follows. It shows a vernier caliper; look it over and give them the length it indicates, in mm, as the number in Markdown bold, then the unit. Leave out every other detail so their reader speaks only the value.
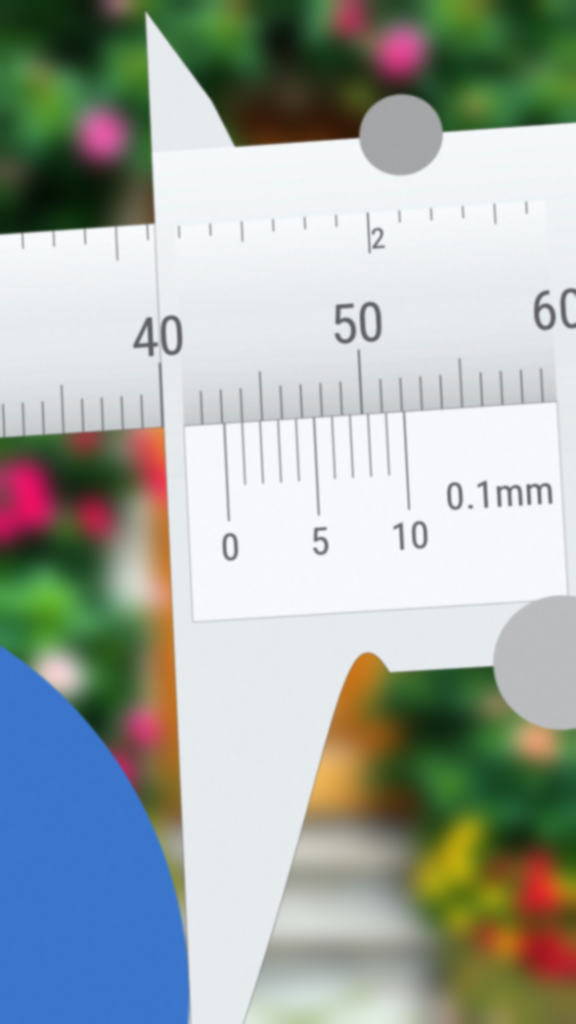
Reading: **43.1** mm
